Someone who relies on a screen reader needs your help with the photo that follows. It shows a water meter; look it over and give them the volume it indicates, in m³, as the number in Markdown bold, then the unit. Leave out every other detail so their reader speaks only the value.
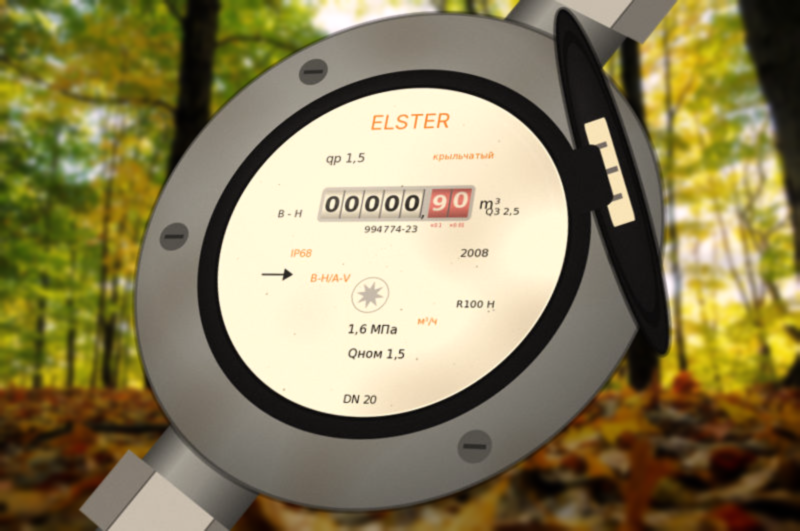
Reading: **0.90** m³
